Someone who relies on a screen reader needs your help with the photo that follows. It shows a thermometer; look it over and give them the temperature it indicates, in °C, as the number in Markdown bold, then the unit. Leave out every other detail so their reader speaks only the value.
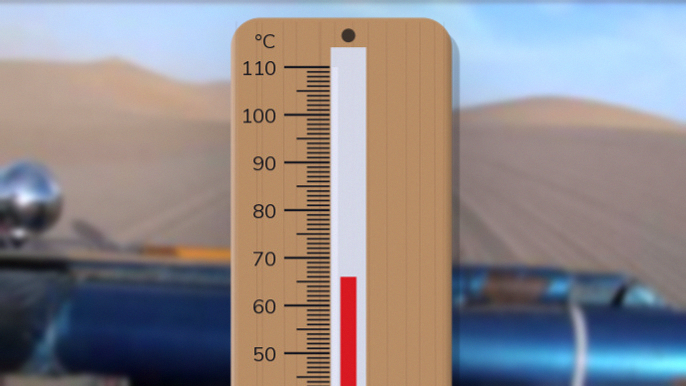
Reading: **66** °C
